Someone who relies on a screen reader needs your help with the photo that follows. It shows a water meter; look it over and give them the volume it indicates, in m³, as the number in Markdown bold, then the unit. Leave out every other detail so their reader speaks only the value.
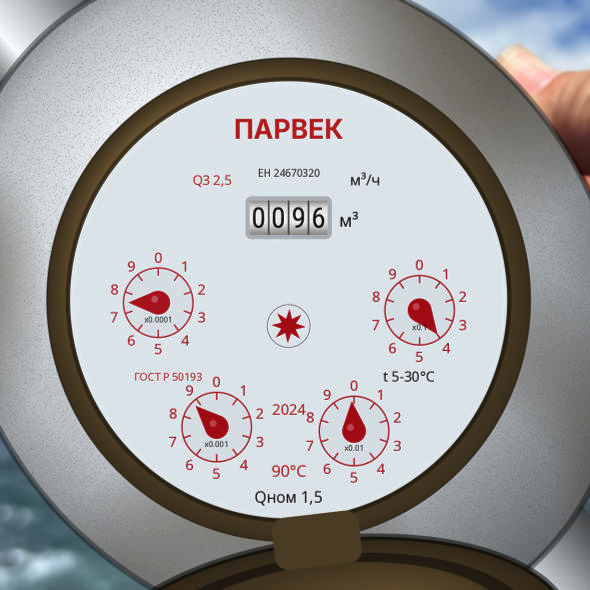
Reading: **96.3987** m³
